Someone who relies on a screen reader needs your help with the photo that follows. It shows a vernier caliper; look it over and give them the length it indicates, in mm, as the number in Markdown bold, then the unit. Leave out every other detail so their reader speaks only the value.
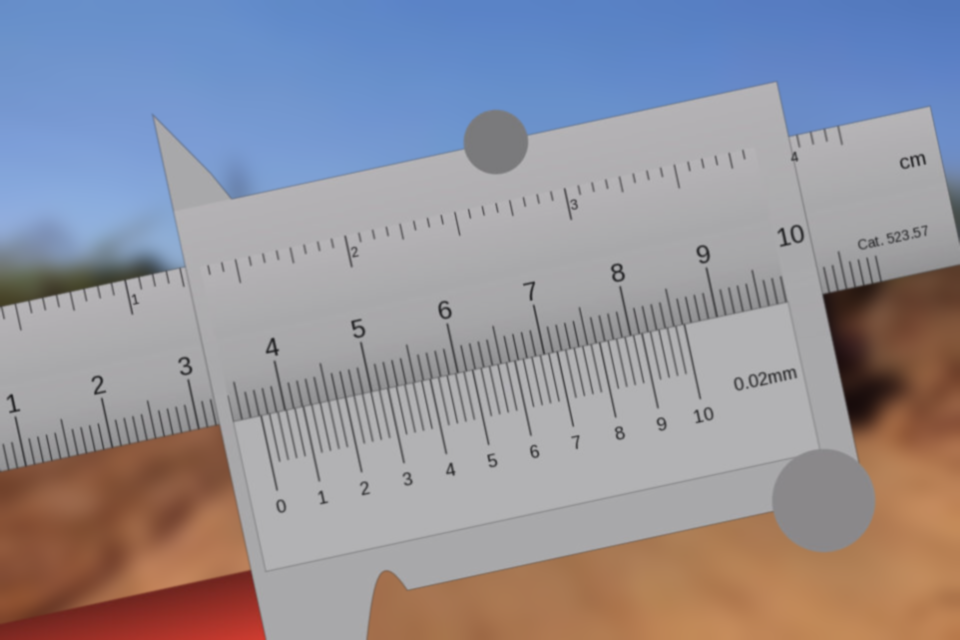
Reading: **37.2** mm
